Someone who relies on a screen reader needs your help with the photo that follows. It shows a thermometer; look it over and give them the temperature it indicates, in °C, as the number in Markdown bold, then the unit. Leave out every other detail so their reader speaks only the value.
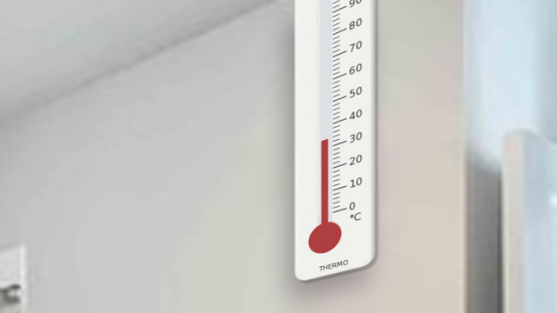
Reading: **34** °C
